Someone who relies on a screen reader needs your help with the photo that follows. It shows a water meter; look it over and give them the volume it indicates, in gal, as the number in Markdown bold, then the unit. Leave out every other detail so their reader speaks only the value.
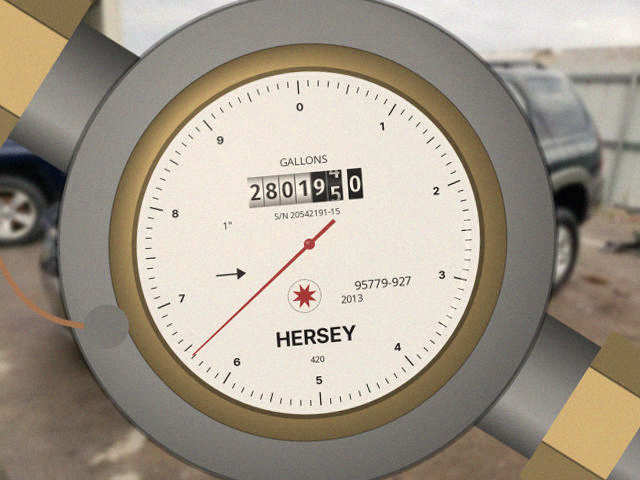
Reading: **2801946.4** gal
